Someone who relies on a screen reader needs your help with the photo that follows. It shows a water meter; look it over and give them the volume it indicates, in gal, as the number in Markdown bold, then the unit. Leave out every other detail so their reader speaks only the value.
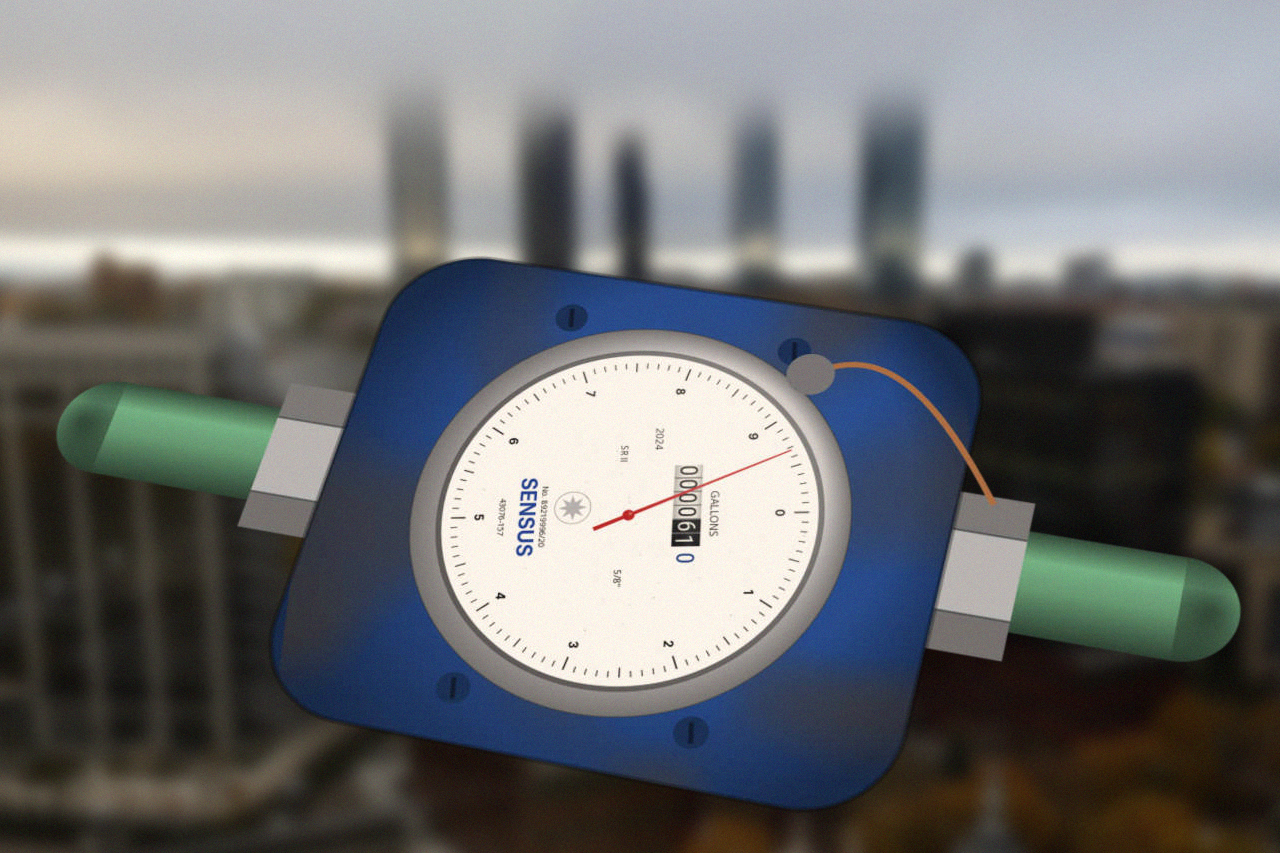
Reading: **609.3** gal
